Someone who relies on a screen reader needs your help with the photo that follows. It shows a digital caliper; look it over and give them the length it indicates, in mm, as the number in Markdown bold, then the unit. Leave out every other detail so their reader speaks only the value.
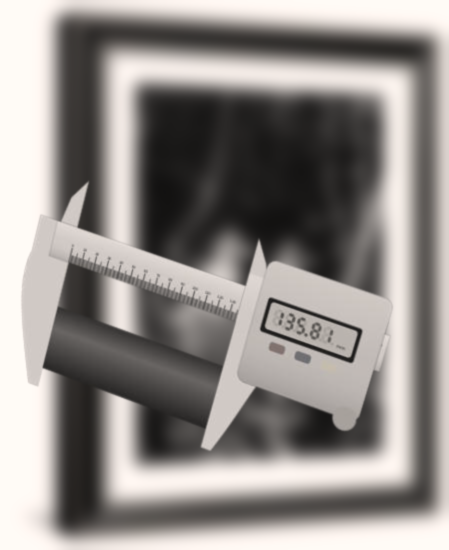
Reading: **135.81** mm
